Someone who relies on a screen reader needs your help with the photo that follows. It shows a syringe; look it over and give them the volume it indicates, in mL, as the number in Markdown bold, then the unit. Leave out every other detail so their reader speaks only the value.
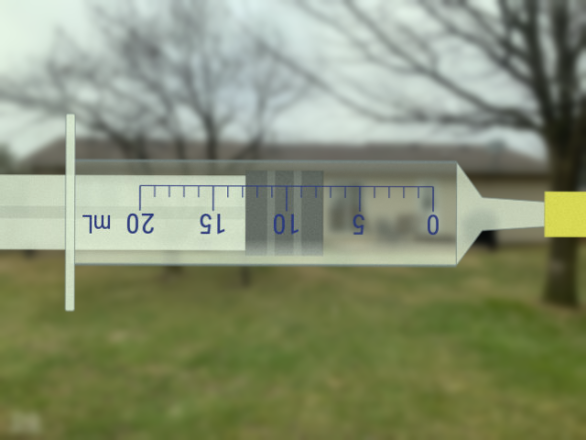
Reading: **7.5** mL
